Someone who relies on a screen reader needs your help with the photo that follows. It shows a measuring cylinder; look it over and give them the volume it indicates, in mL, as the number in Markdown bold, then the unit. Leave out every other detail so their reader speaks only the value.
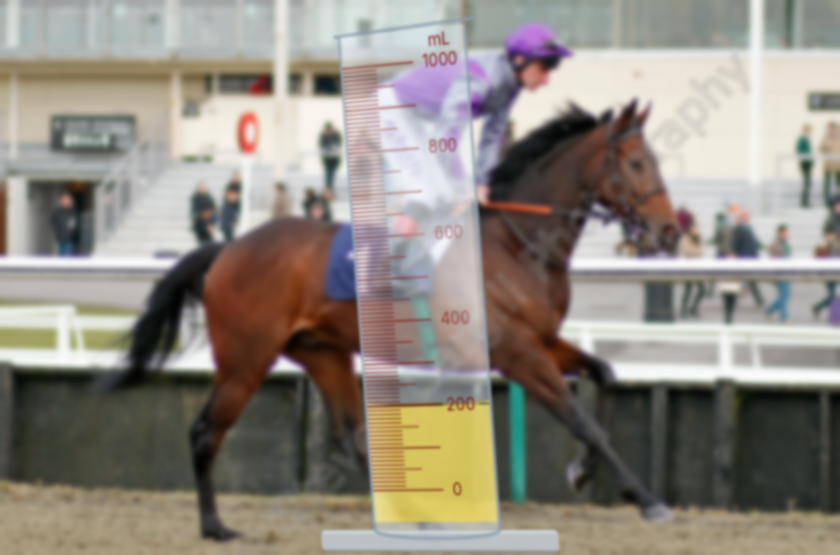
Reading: **200** mL
